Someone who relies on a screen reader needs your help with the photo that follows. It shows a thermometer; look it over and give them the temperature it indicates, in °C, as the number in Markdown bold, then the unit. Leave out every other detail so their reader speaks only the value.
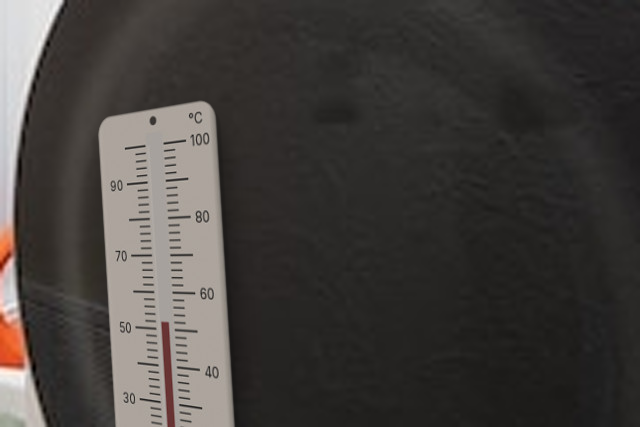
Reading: **52** °C
